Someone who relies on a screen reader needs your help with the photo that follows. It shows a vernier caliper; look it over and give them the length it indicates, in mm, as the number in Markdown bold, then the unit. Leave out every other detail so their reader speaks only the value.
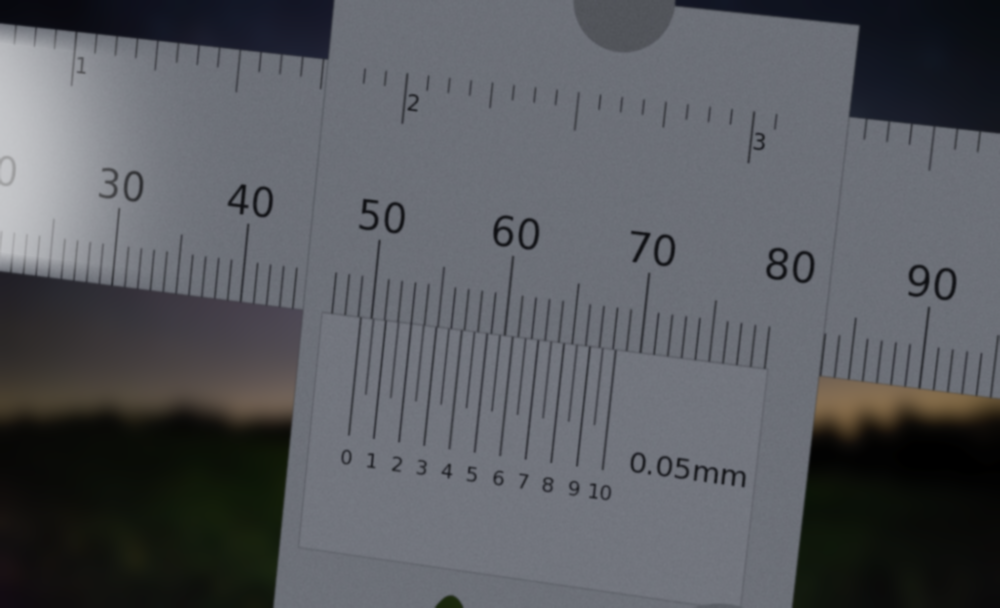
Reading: **49.2** mm
